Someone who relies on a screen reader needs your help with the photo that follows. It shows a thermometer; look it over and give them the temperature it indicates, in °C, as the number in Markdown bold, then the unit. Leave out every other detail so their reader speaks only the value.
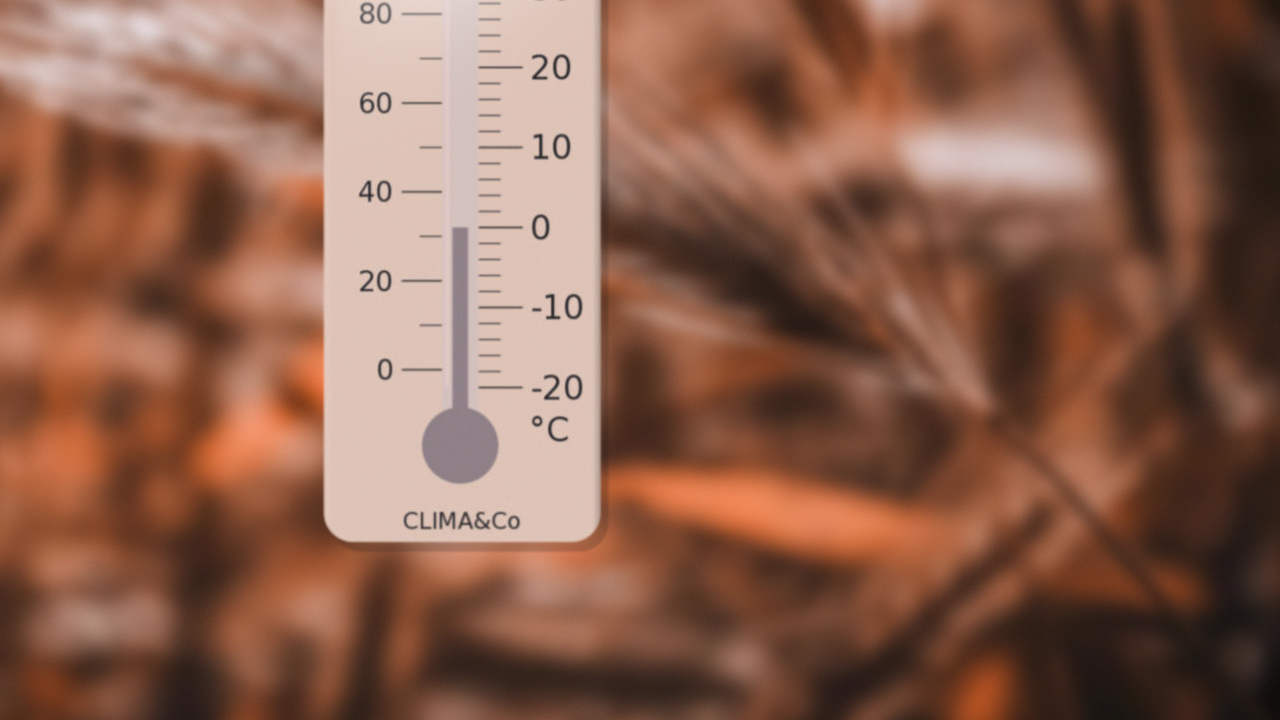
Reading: **0** °C
